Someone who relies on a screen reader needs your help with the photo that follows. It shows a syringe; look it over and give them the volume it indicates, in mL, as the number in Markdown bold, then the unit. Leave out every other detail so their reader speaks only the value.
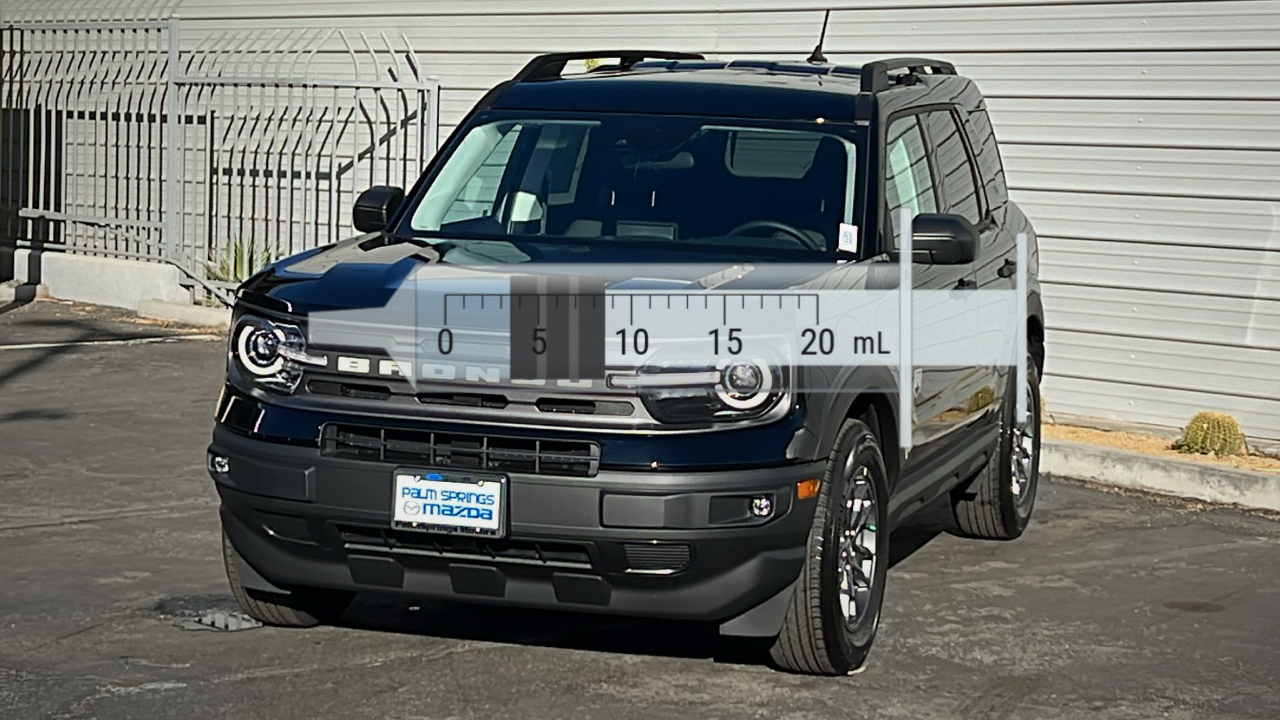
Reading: **3.5** mL
